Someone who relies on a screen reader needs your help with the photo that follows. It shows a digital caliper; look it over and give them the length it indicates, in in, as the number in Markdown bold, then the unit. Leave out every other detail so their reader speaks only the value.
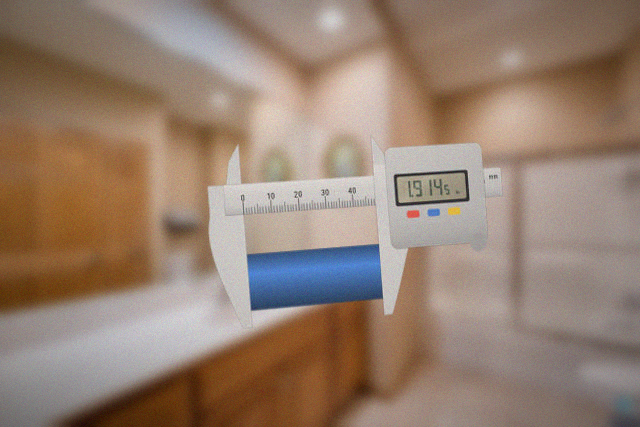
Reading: **1.9145** in
